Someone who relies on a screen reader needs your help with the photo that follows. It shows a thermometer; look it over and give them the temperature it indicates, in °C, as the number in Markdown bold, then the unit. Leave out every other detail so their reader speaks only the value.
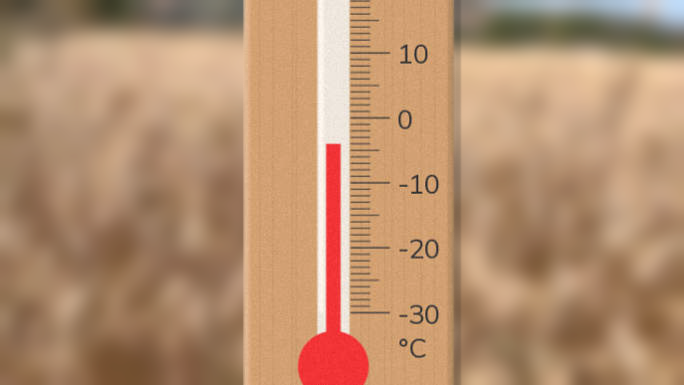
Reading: **-4** °C
